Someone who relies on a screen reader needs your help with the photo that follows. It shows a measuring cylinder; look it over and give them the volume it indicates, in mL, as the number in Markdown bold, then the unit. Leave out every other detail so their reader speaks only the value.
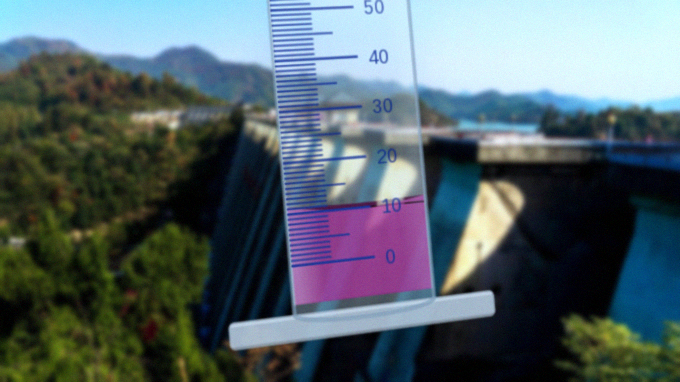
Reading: **10** mL
